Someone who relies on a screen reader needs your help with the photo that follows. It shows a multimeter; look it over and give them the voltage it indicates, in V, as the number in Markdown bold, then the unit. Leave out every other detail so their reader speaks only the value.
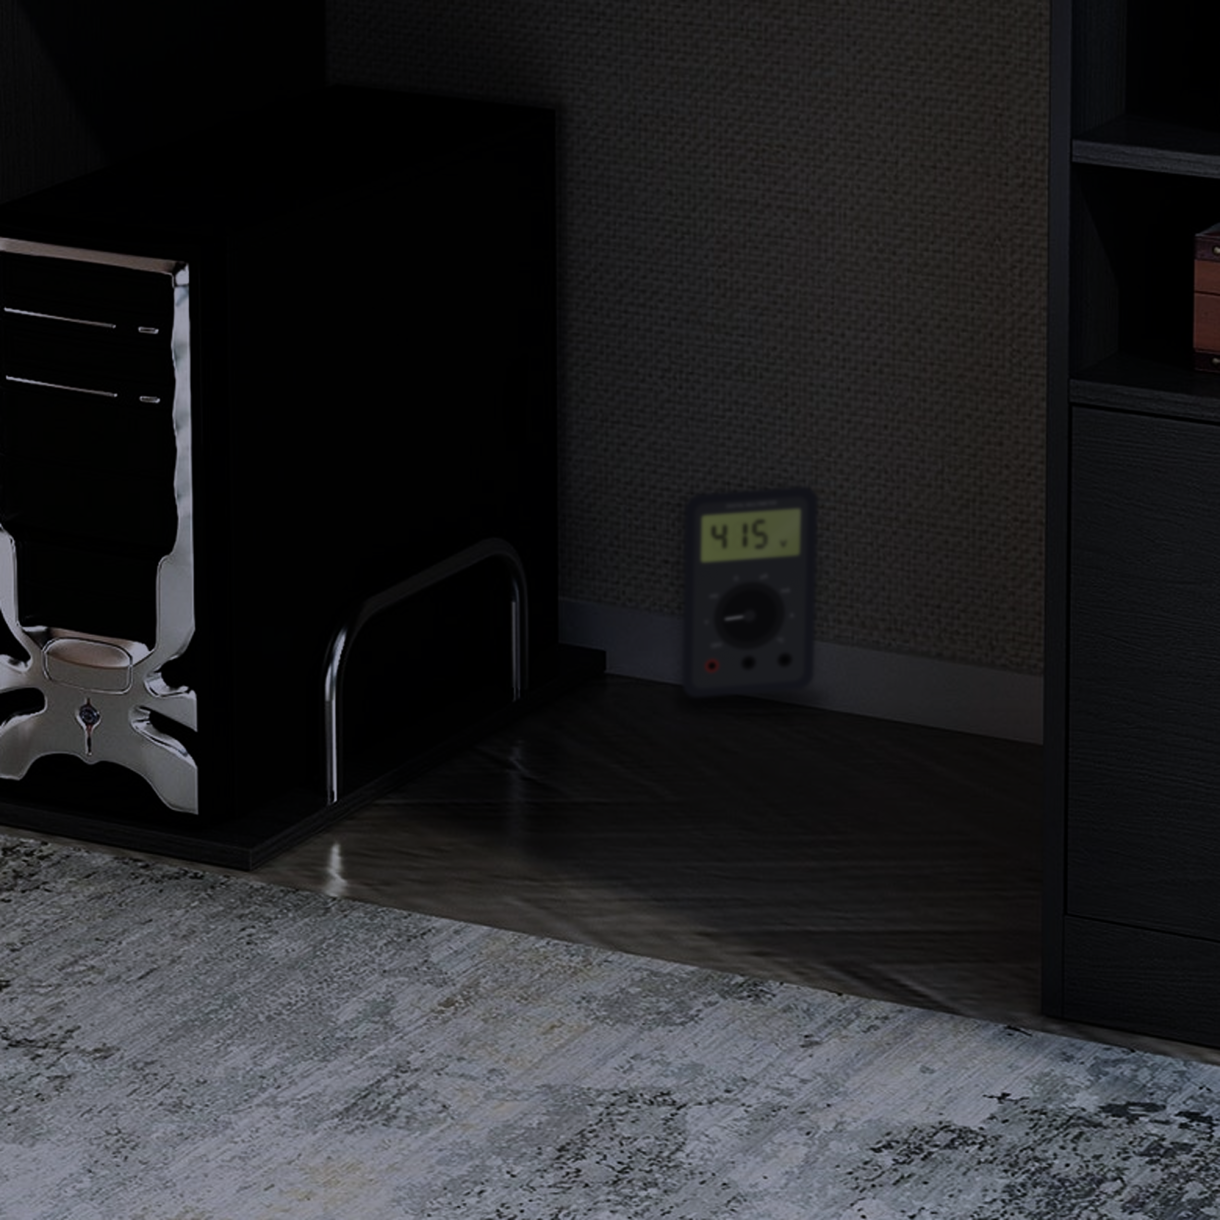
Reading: **415** V
